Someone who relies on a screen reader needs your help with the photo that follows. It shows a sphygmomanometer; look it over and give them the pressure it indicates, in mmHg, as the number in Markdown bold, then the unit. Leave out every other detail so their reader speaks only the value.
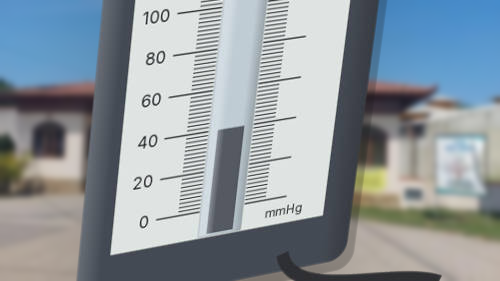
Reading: **40** mmHg
